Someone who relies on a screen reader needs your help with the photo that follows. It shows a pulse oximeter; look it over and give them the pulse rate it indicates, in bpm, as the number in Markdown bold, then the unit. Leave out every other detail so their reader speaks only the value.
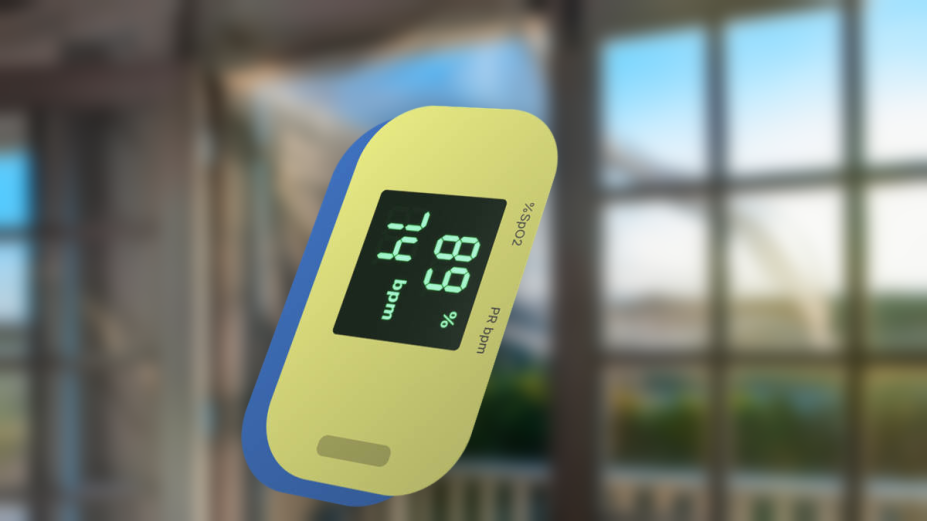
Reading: **74** bpm
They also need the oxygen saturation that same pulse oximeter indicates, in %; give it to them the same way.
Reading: **89** %
